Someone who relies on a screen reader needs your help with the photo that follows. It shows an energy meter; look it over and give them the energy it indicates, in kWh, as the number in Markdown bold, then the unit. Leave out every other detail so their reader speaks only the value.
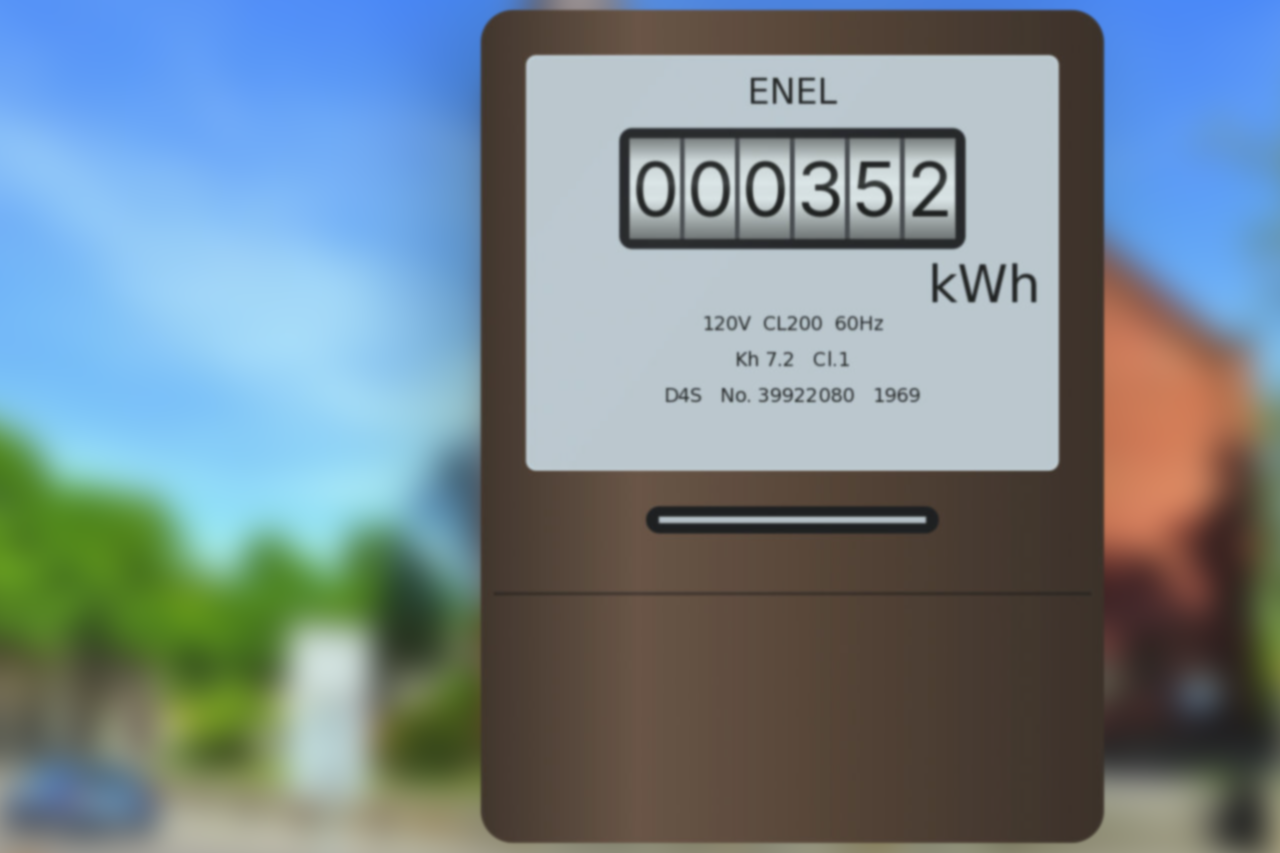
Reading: **352** kWh
